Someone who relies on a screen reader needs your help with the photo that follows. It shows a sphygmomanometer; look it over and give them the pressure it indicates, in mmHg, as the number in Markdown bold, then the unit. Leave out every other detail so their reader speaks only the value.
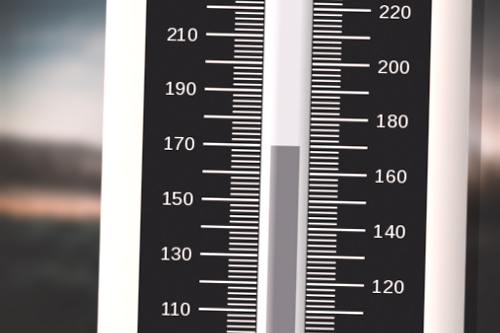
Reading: **170** mmHg
